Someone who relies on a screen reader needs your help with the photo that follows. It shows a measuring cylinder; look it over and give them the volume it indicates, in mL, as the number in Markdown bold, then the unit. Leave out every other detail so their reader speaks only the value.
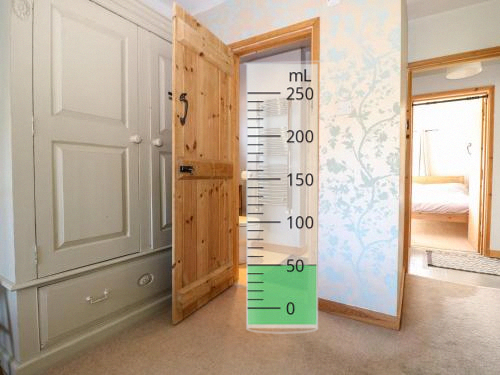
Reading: **50** mL
